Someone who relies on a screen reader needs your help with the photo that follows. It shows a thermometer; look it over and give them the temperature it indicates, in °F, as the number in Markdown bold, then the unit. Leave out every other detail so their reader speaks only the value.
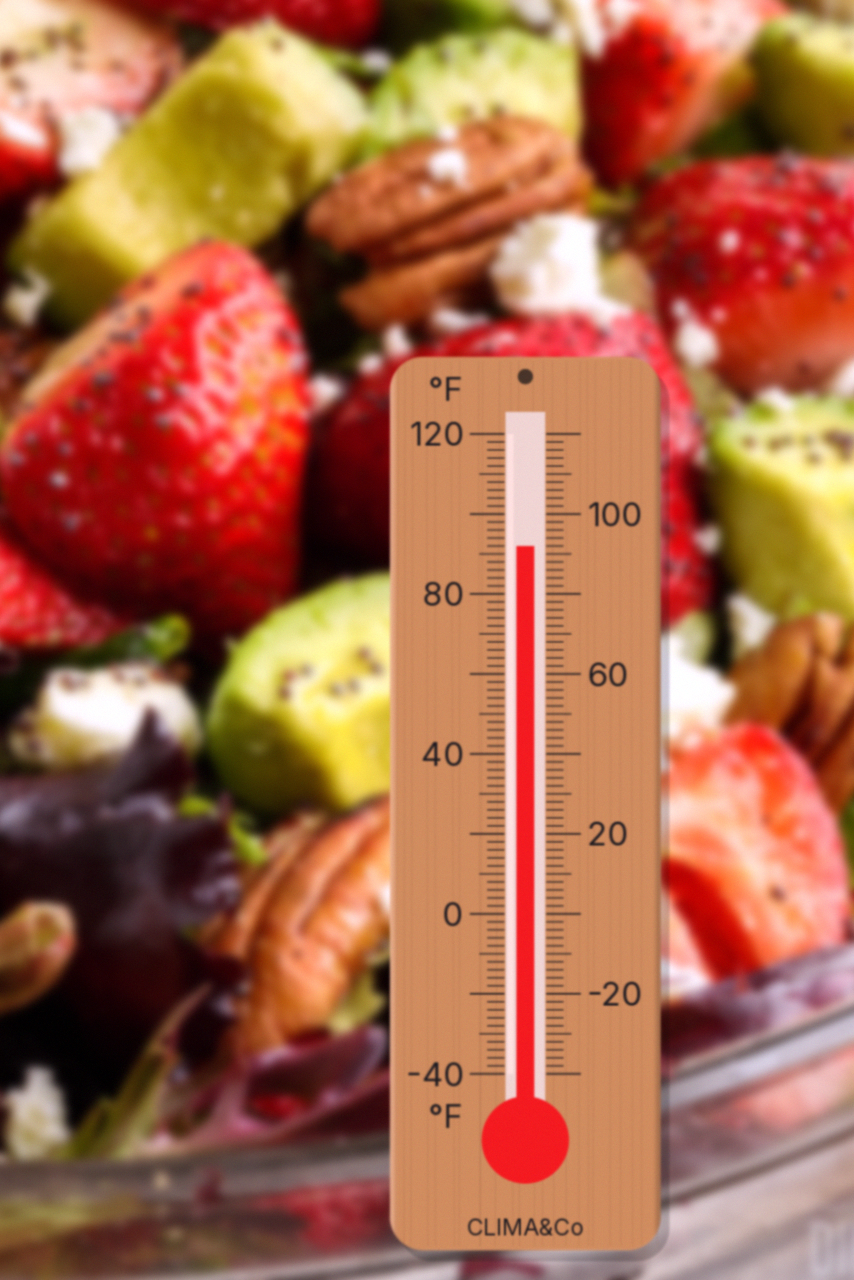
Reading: **92** °F
